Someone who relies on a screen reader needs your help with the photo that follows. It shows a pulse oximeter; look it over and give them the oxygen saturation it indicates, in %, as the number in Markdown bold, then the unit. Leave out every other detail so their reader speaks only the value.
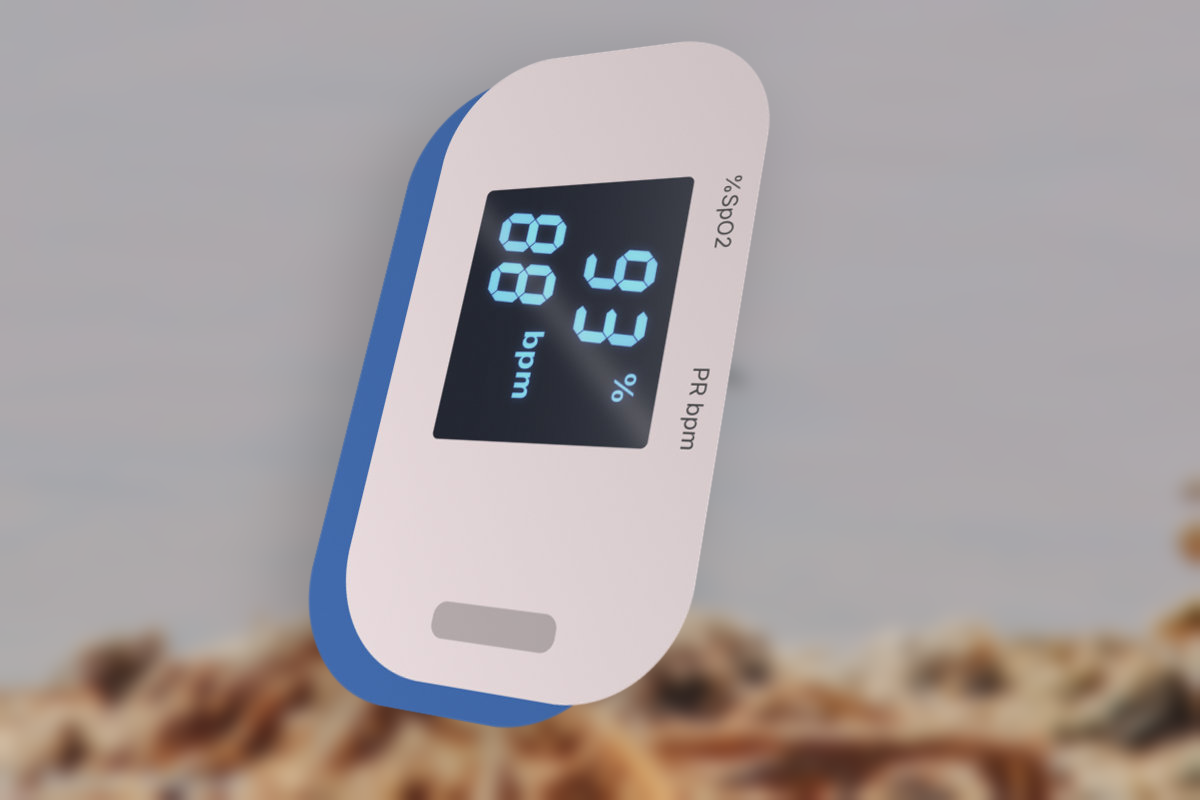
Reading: **93** %
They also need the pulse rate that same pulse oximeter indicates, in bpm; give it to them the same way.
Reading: **88** bpm
